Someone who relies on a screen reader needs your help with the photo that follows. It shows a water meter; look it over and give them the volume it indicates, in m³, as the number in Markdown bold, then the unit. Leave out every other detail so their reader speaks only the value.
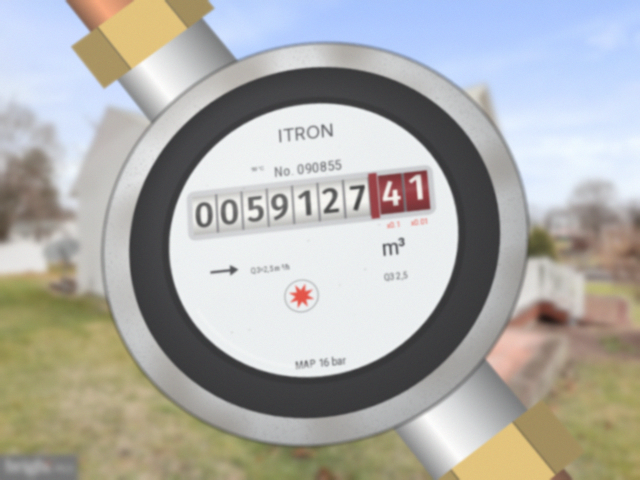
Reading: **59127.41** m³
